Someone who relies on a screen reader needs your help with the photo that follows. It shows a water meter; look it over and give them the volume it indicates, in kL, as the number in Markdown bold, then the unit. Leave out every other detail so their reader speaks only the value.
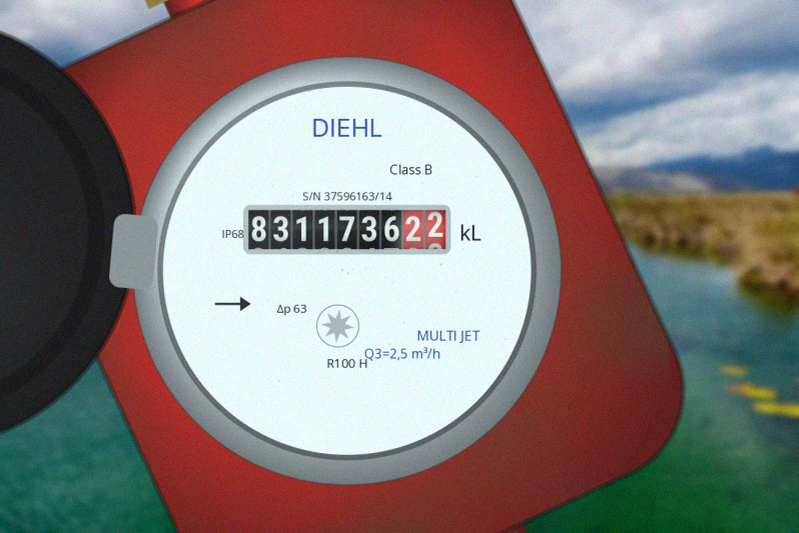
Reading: **8311736.22** kL
